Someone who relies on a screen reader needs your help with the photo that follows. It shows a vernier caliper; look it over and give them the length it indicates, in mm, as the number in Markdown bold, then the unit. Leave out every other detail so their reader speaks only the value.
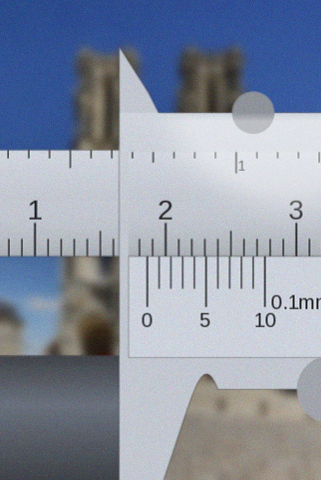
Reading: **18.6** mm
